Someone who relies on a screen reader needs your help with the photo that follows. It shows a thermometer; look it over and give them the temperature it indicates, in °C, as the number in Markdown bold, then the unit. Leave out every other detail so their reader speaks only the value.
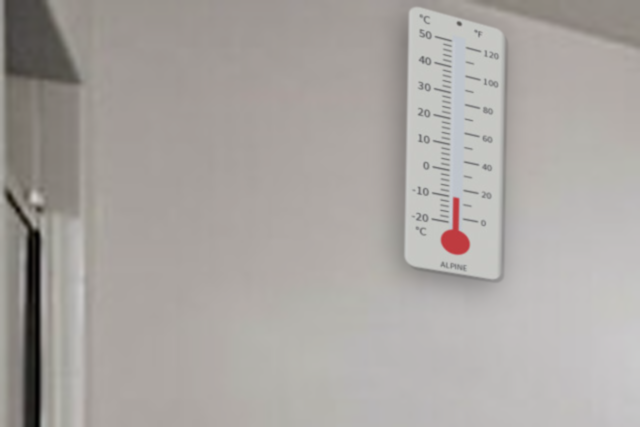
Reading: **-10** °C
